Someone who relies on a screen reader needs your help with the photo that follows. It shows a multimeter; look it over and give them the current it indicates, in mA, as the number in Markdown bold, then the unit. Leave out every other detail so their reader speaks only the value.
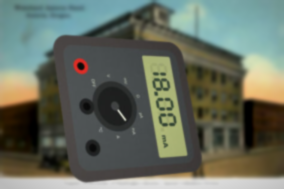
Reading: **18.00** mA
